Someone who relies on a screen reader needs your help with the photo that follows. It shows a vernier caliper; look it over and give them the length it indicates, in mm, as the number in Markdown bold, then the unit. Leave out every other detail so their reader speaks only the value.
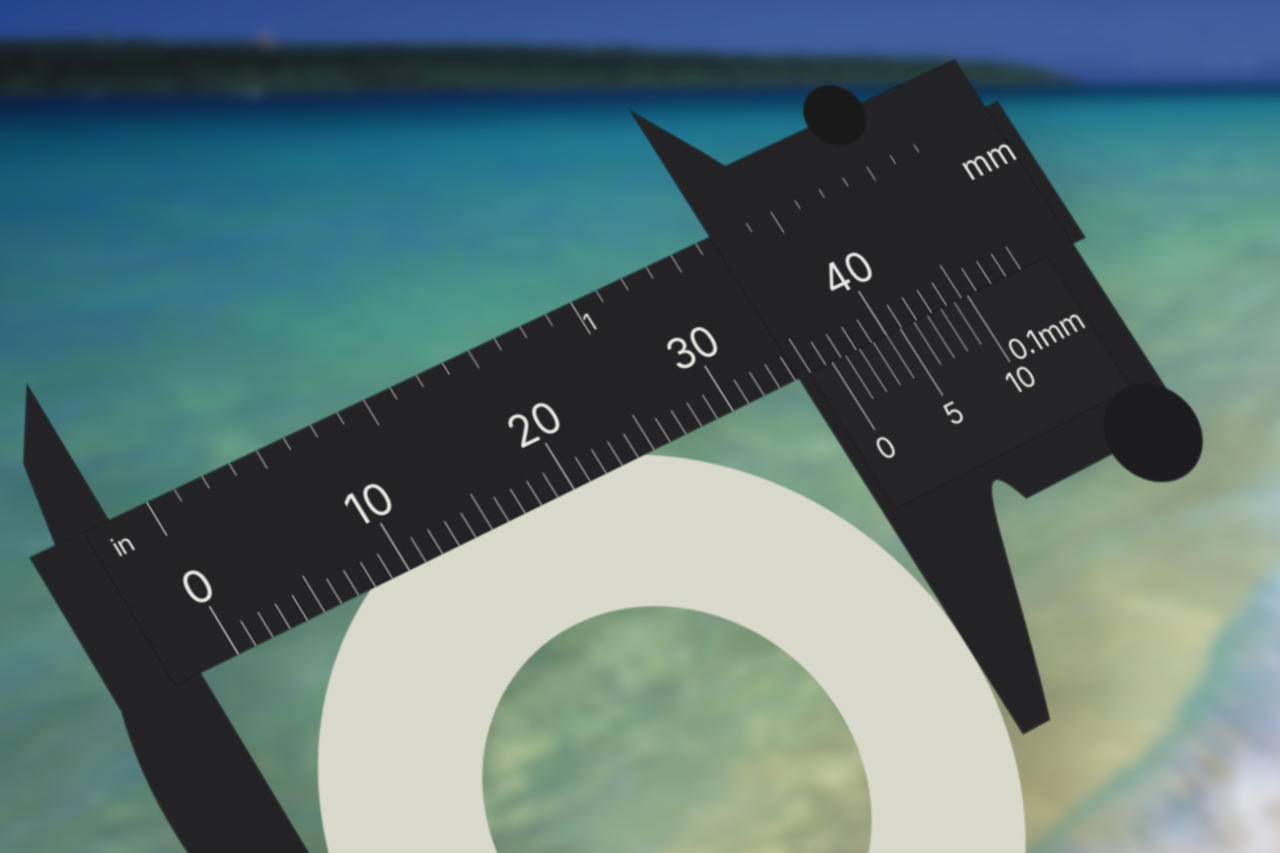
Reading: **36.4** mm
